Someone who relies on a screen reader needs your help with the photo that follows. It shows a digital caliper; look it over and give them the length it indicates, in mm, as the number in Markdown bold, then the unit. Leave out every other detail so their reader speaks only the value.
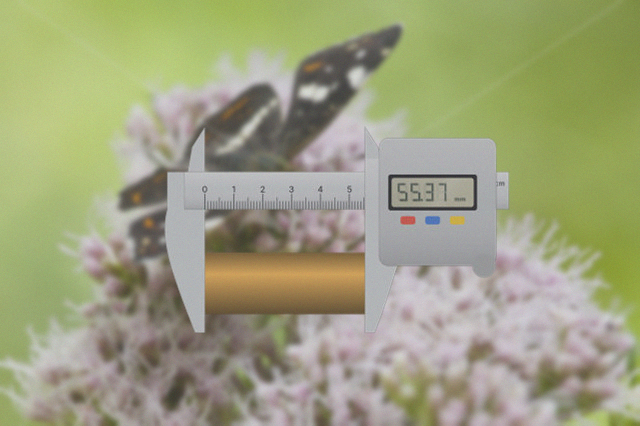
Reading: **55.37** mm
